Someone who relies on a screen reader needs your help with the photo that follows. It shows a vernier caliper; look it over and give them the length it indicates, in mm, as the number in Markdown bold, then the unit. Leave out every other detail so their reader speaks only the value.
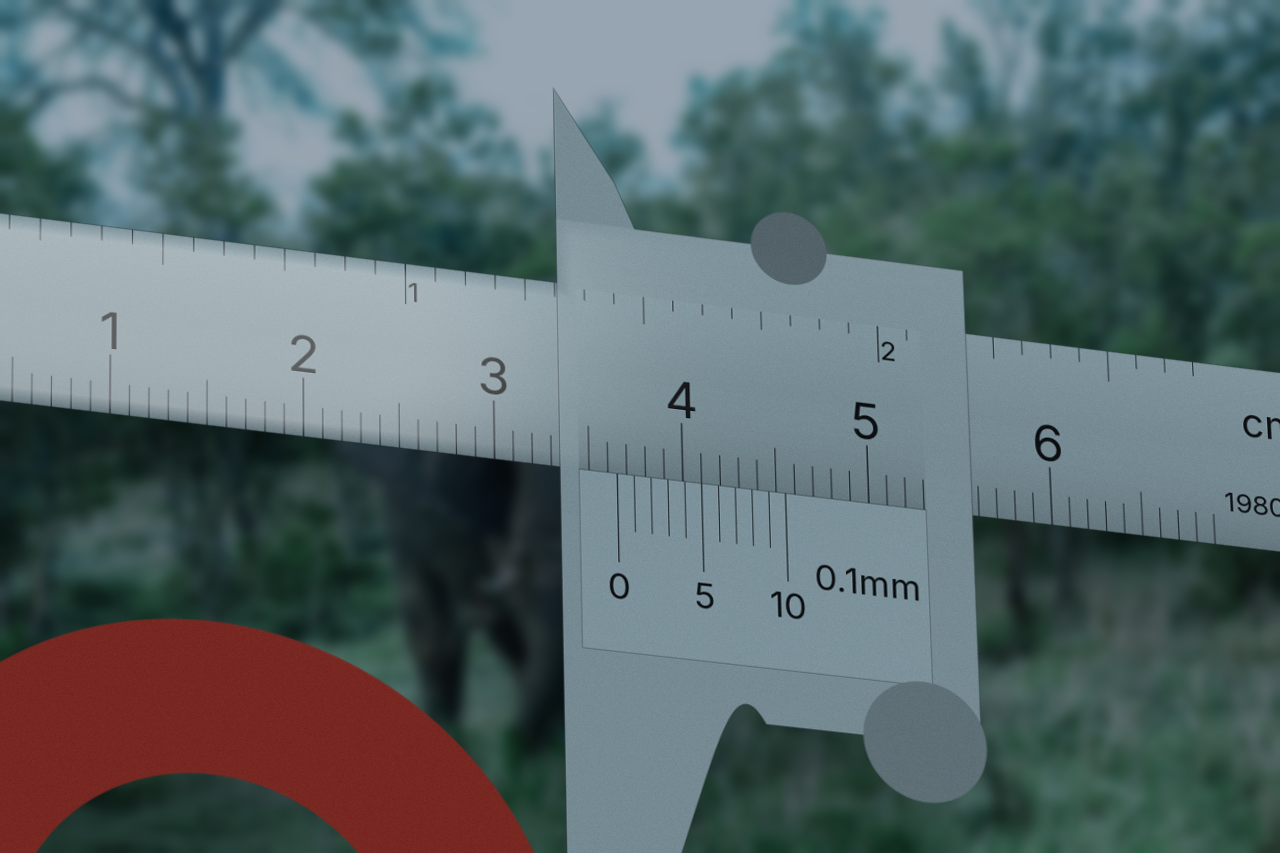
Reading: **36.5** mm
